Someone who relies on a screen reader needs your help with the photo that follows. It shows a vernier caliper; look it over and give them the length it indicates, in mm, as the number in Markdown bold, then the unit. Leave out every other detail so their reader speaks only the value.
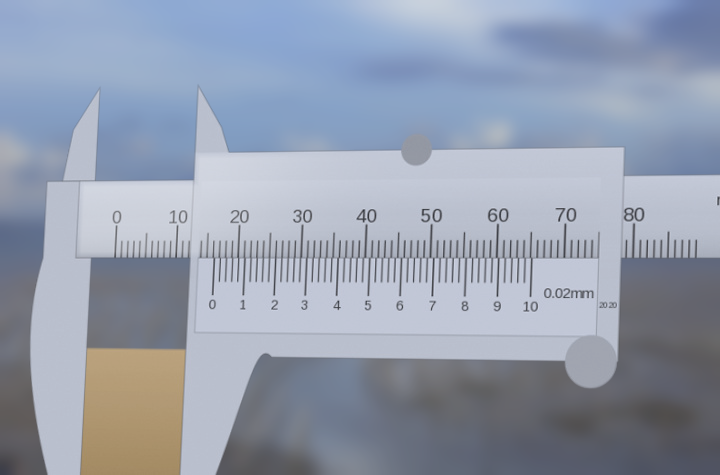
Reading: **16.2** mm
